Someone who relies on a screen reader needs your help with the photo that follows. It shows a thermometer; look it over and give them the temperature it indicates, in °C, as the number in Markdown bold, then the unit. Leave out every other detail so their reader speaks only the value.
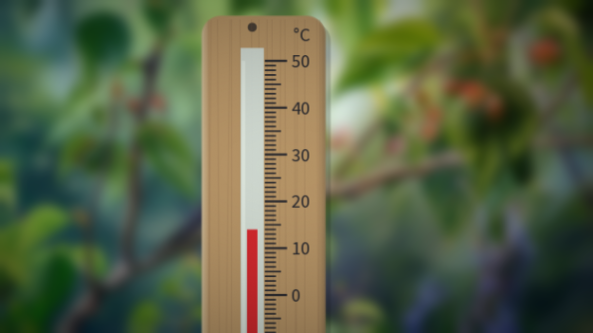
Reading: **14** °C
